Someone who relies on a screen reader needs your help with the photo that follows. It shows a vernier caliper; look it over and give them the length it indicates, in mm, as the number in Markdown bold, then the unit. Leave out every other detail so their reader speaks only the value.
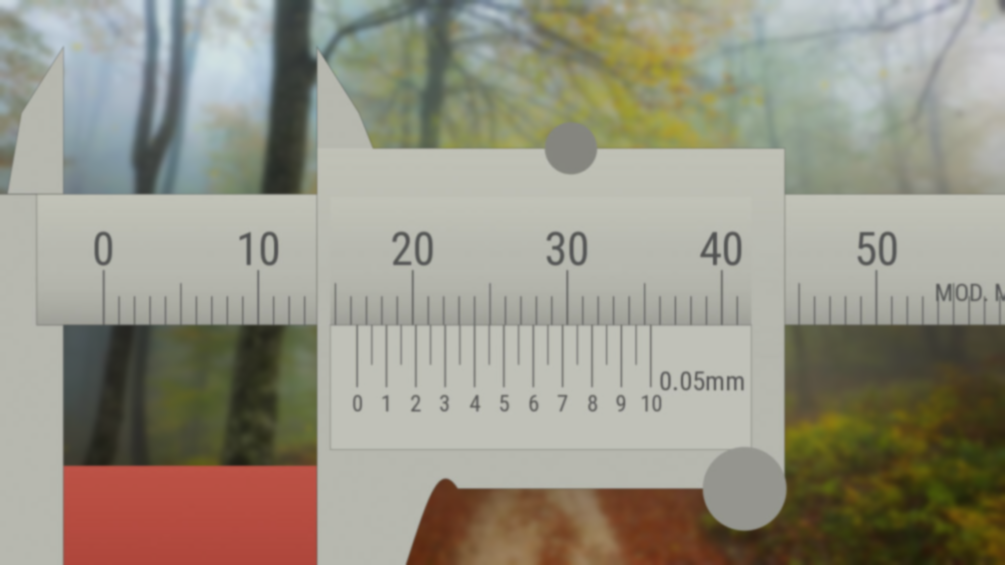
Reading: **16.4** mm
